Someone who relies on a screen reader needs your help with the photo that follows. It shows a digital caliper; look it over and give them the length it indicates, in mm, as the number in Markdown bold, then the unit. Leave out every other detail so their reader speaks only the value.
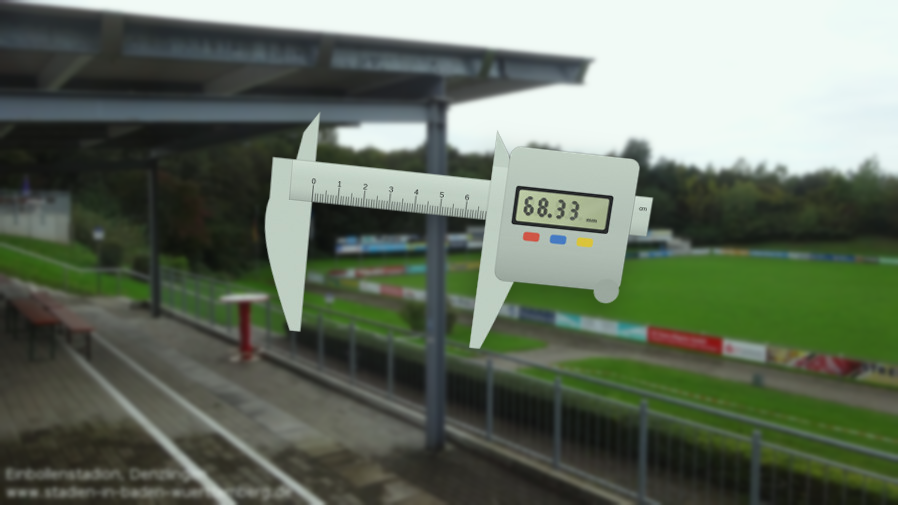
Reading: **68.33** mm
